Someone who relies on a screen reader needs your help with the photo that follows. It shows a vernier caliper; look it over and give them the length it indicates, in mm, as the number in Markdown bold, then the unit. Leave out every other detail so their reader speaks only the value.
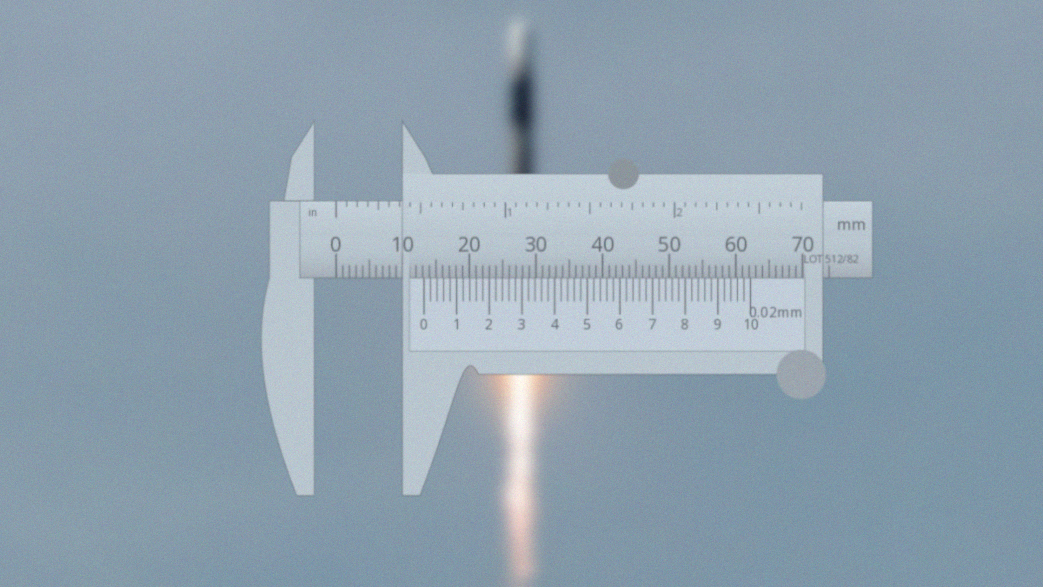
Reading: **13.2** mm
